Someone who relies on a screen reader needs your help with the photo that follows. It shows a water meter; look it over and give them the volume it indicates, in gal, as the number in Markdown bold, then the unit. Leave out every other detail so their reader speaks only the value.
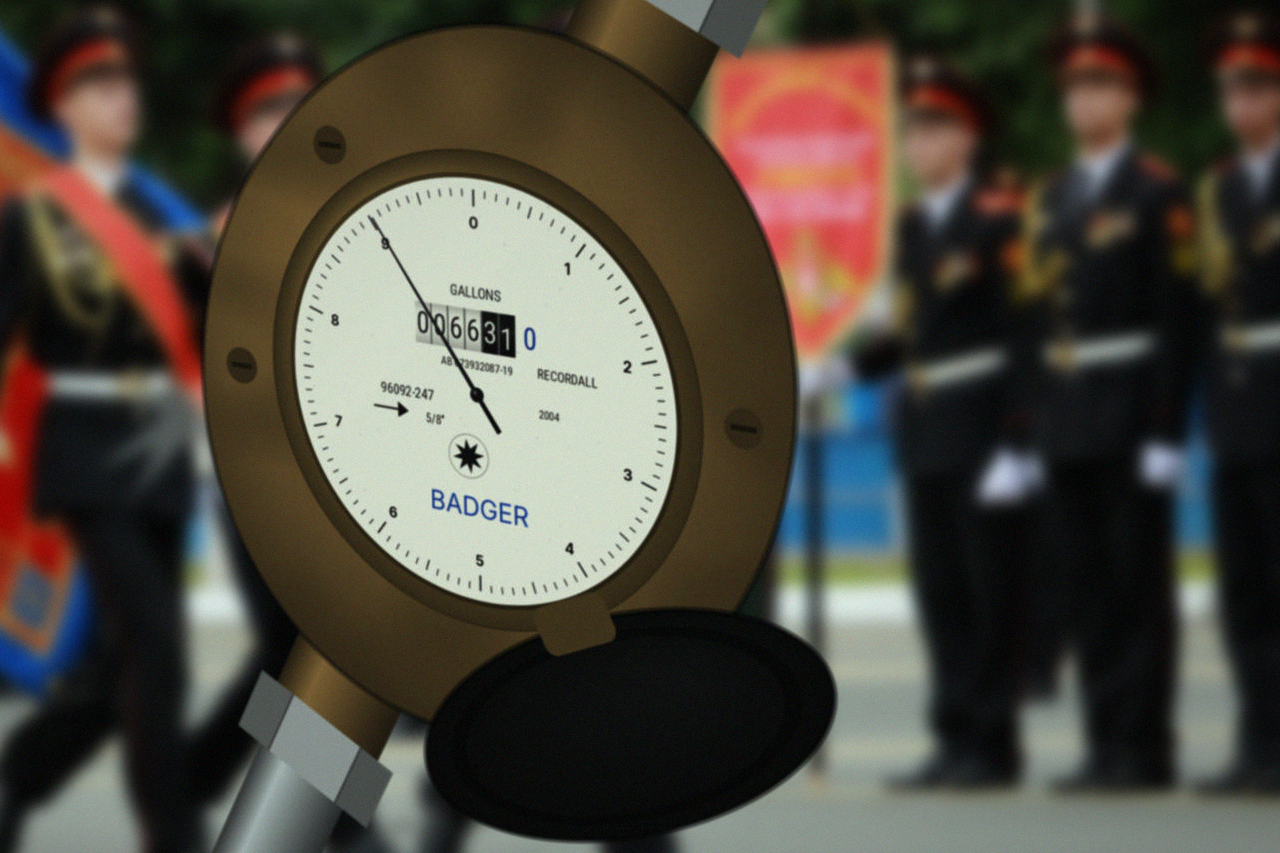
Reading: **66309.0** gal
